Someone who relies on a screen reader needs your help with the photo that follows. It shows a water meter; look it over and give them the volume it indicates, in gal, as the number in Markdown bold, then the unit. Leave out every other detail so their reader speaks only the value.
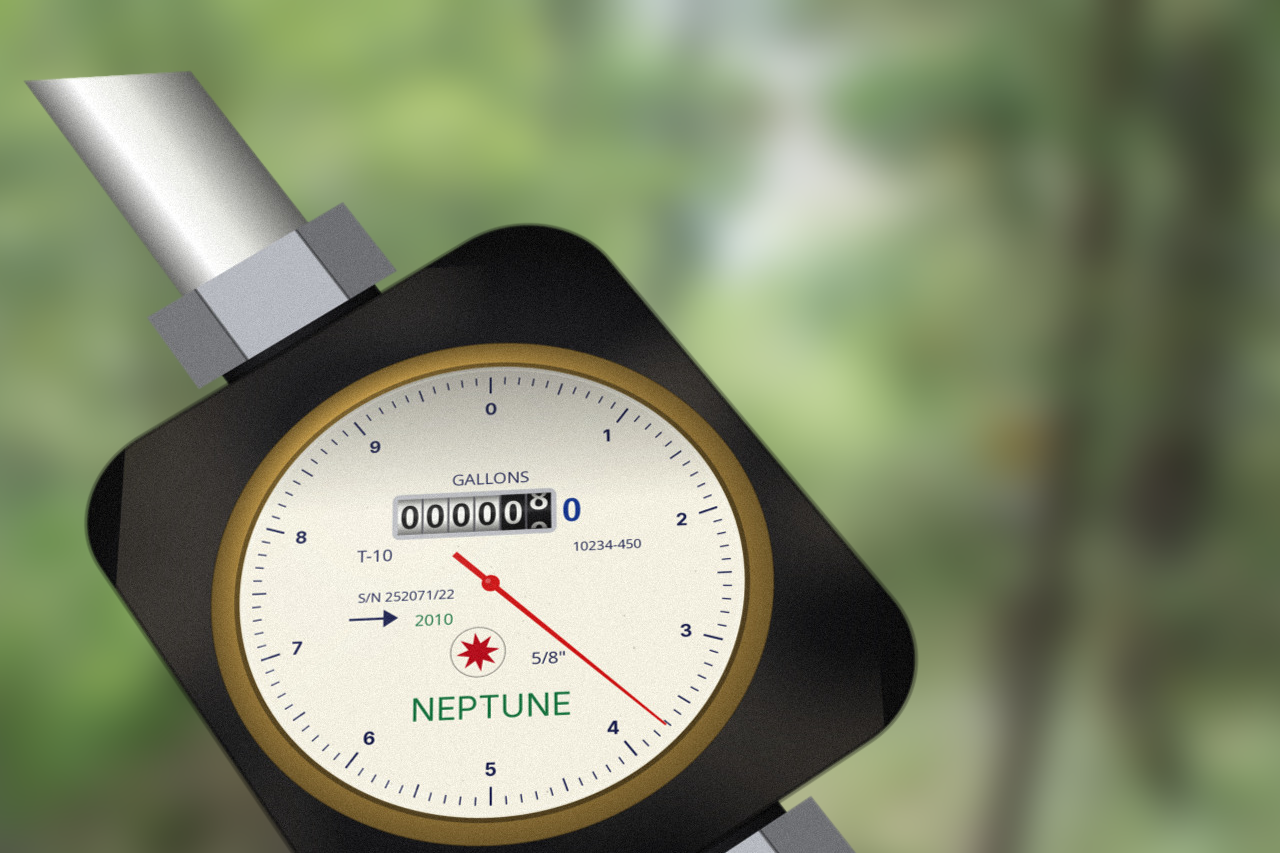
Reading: **83.7** gal
